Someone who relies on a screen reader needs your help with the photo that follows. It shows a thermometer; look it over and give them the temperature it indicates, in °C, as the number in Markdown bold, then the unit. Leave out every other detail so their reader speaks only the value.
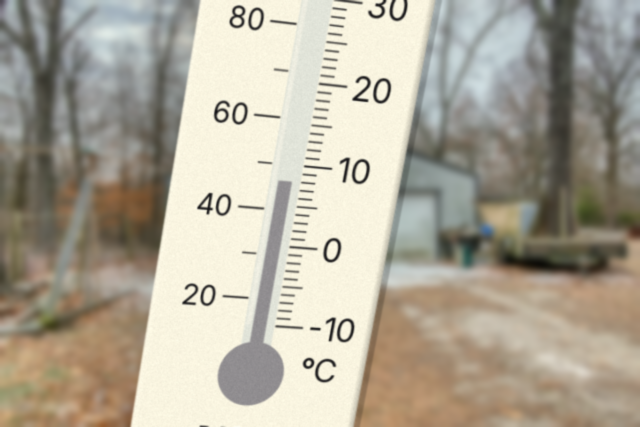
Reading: **8** °C
